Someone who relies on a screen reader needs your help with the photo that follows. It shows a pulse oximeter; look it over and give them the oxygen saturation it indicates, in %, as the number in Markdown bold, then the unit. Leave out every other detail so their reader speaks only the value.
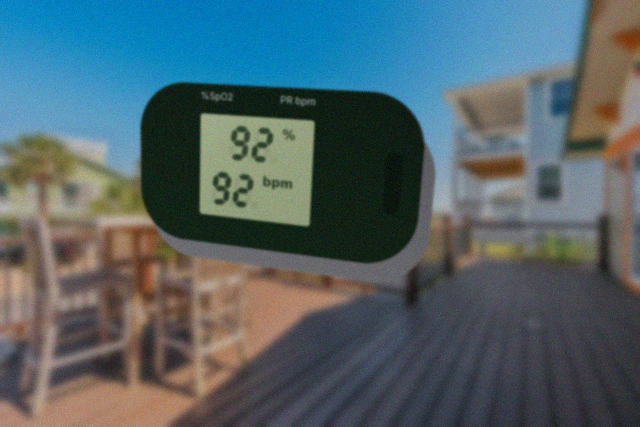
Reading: **92** %
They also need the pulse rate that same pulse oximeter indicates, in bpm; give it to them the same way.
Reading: **92** bpm
